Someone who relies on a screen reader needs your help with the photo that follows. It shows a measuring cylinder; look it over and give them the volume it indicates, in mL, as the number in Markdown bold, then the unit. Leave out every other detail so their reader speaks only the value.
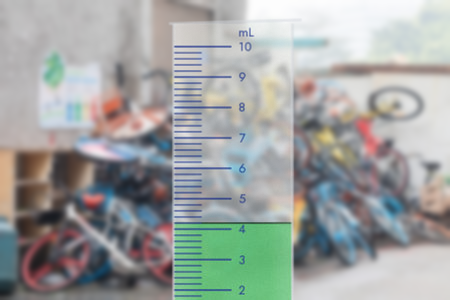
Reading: **4.2** mL
